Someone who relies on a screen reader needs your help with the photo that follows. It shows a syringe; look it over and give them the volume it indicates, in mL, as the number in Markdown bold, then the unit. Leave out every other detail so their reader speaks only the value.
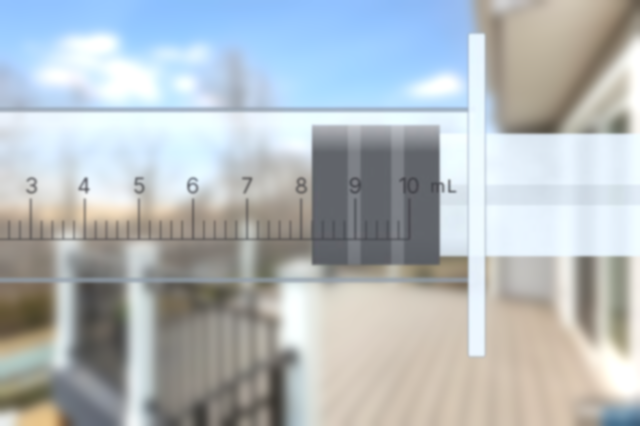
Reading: **8.2** mL
